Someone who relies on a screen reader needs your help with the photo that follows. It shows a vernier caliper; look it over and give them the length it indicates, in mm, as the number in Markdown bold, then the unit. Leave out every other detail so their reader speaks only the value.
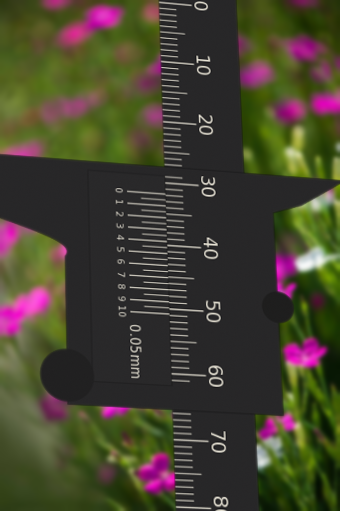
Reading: **31.8** mm
